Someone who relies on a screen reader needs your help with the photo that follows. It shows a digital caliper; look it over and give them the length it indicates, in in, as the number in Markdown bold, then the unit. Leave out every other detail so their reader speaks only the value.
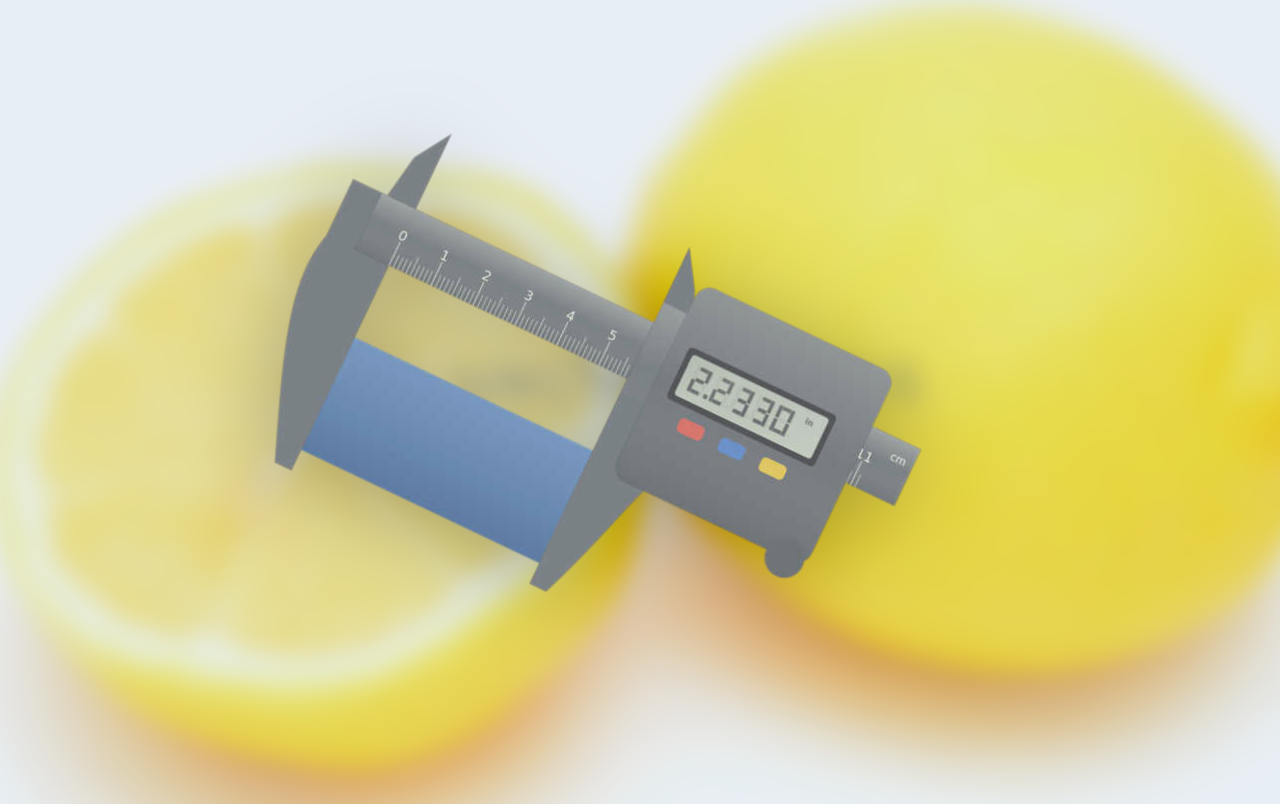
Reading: **2.2330** in
